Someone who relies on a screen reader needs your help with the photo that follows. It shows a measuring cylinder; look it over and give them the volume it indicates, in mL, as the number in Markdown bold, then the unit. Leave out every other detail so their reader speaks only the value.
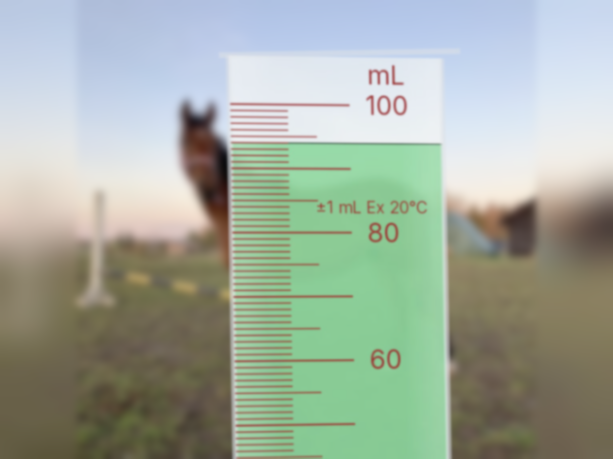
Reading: **94** mL
